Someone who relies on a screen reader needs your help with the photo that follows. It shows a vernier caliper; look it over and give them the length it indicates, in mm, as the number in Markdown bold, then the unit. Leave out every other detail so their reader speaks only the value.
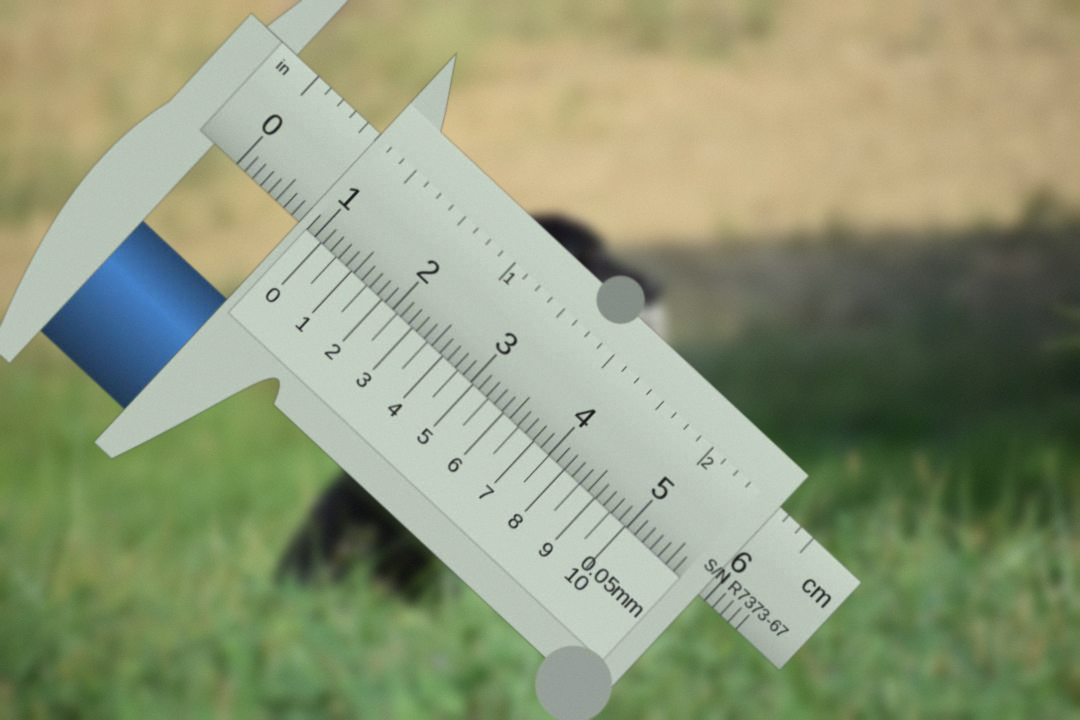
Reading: **10.8** mm
